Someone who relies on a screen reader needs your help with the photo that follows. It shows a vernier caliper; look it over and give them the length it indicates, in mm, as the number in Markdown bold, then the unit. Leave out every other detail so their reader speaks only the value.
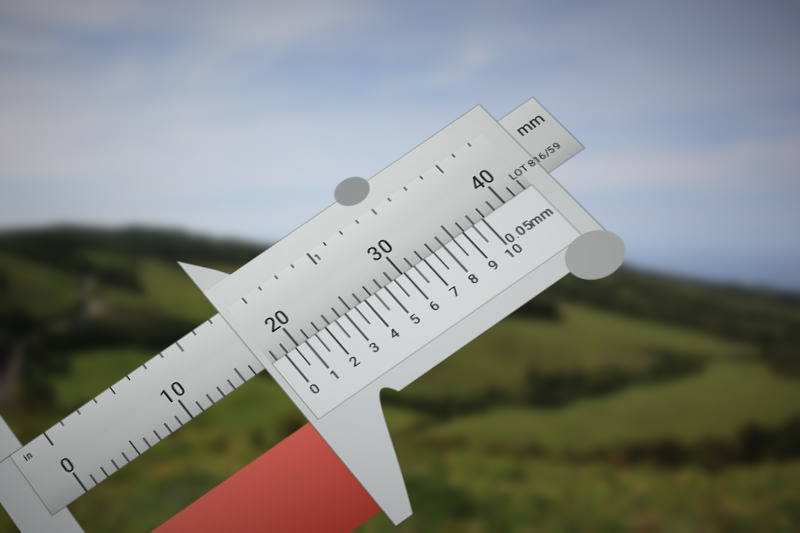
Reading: **18.8** mm
